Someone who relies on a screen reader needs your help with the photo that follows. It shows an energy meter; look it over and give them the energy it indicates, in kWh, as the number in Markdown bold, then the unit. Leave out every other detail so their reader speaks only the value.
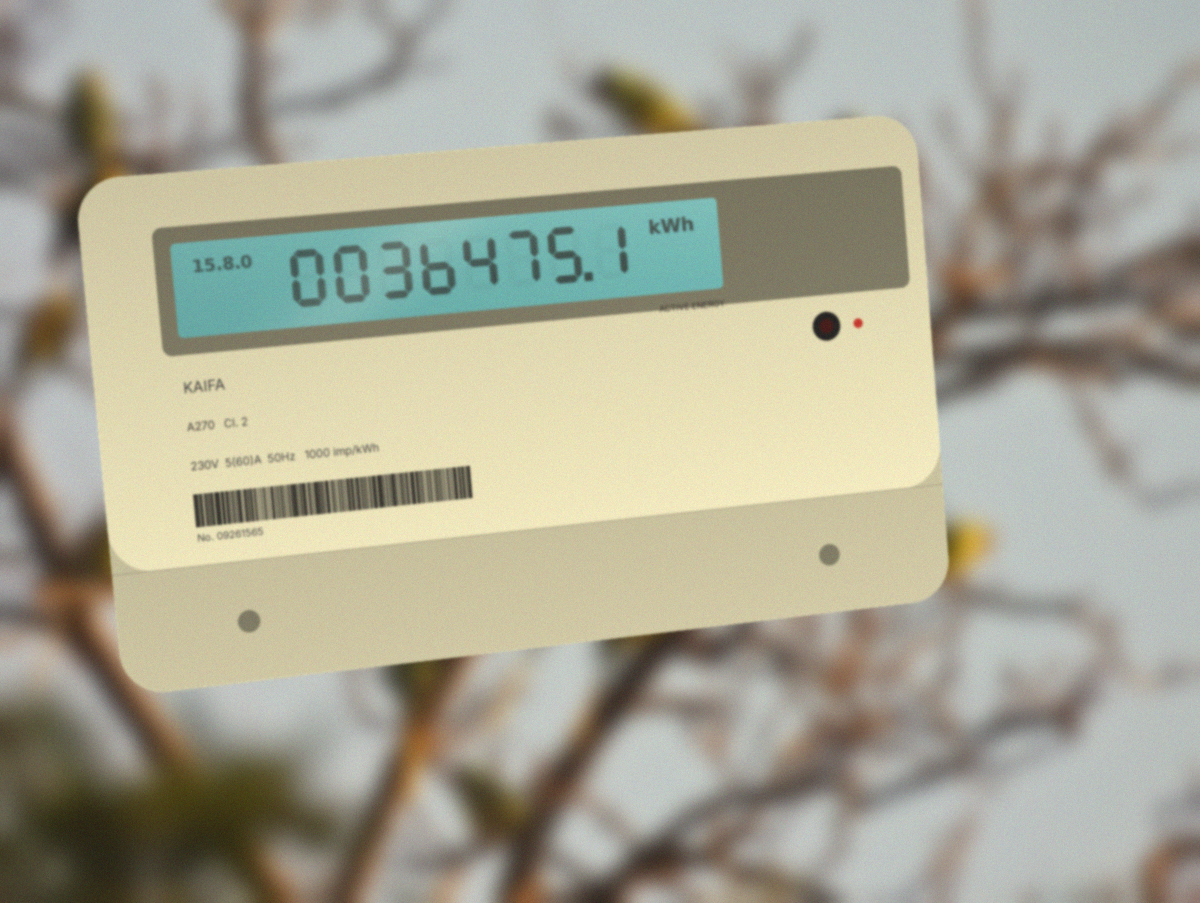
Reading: **36475.1** kWh
